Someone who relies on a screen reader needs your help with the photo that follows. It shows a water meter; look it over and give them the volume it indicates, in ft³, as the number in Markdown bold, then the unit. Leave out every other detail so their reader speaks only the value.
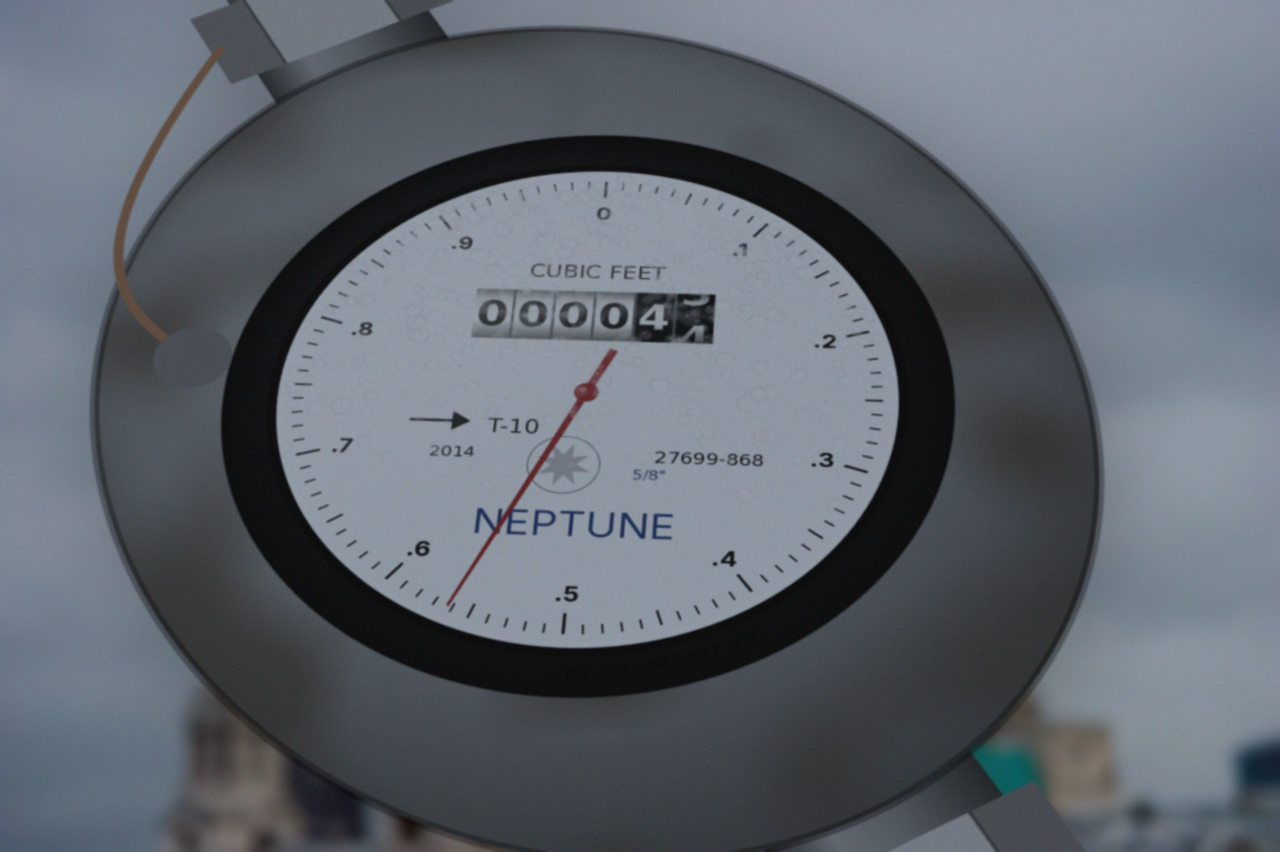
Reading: **43.56** ft³
